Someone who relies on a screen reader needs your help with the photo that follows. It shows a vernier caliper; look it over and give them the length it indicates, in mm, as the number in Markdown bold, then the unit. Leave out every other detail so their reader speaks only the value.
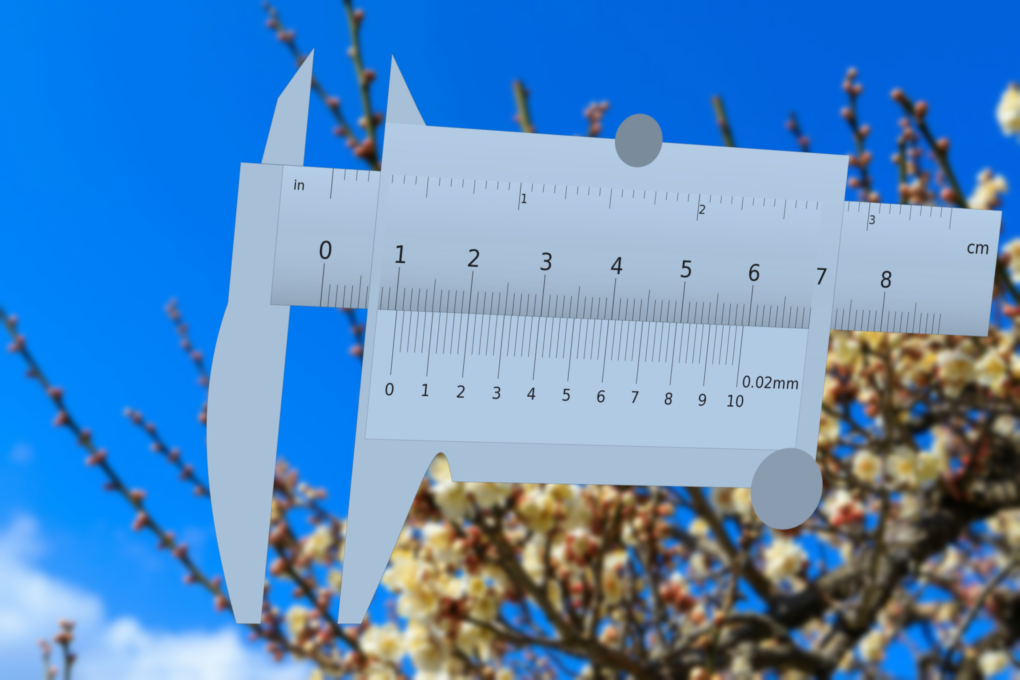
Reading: **10.2** mm
